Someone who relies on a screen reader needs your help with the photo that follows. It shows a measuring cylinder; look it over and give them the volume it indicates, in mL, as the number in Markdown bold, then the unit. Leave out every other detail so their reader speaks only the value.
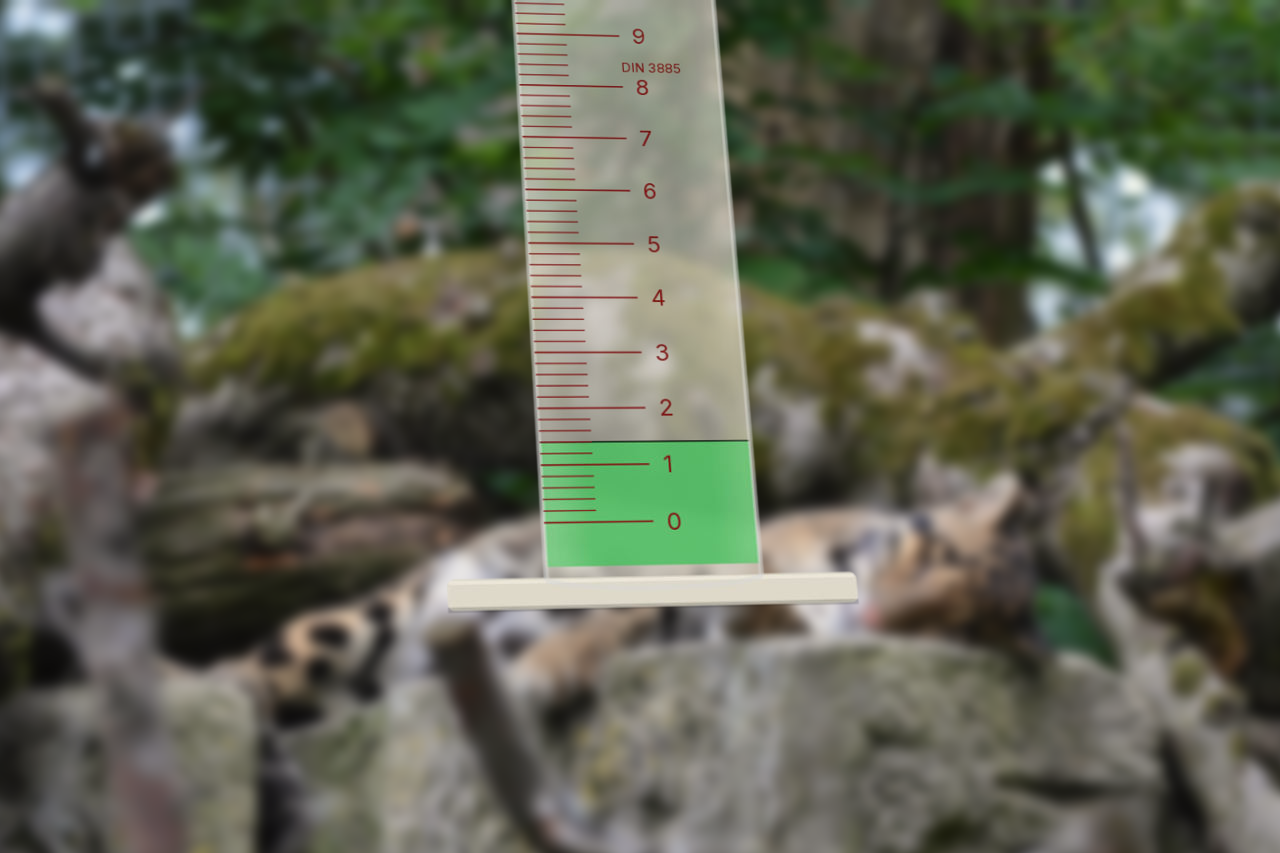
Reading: **1.4** mL
